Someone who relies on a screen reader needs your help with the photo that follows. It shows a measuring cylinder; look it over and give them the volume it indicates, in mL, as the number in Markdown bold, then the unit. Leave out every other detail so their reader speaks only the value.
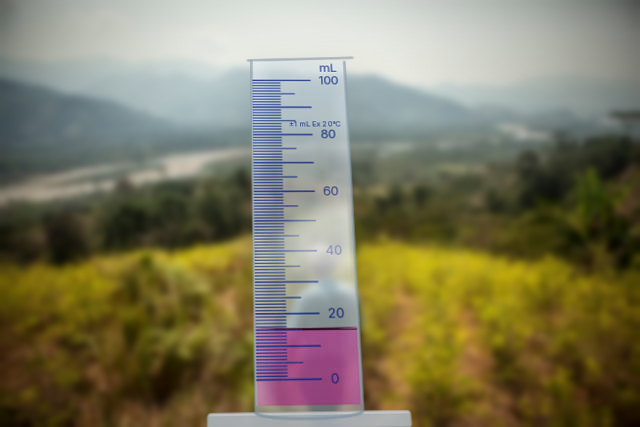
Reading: **15** mL
